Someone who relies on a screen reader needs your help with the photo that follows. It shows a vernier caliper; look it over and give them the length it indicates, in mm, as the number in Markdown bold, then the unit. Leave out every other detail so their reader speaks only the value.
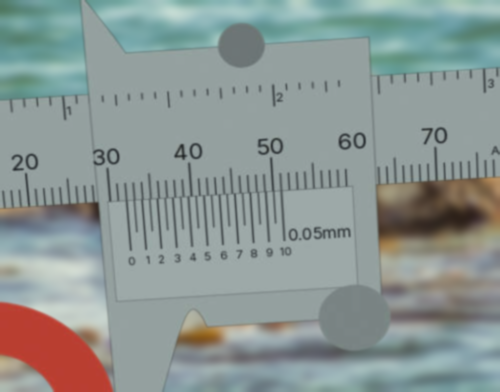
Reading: **32.0** mm
